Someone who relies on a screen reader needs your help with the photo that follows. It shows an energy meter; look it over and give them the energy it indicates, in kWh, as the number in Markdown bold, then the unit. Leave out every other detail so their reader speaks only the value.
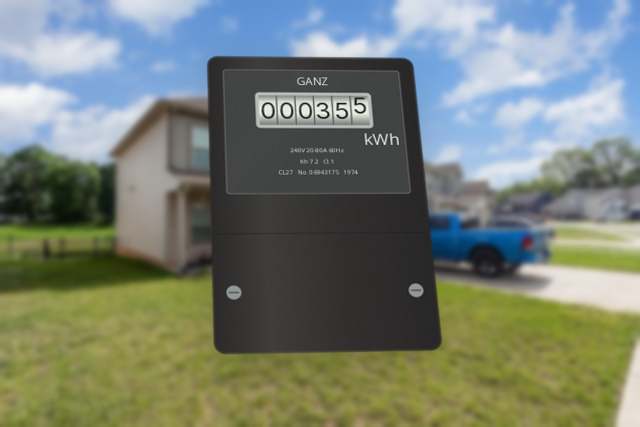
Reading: **355** kWh
